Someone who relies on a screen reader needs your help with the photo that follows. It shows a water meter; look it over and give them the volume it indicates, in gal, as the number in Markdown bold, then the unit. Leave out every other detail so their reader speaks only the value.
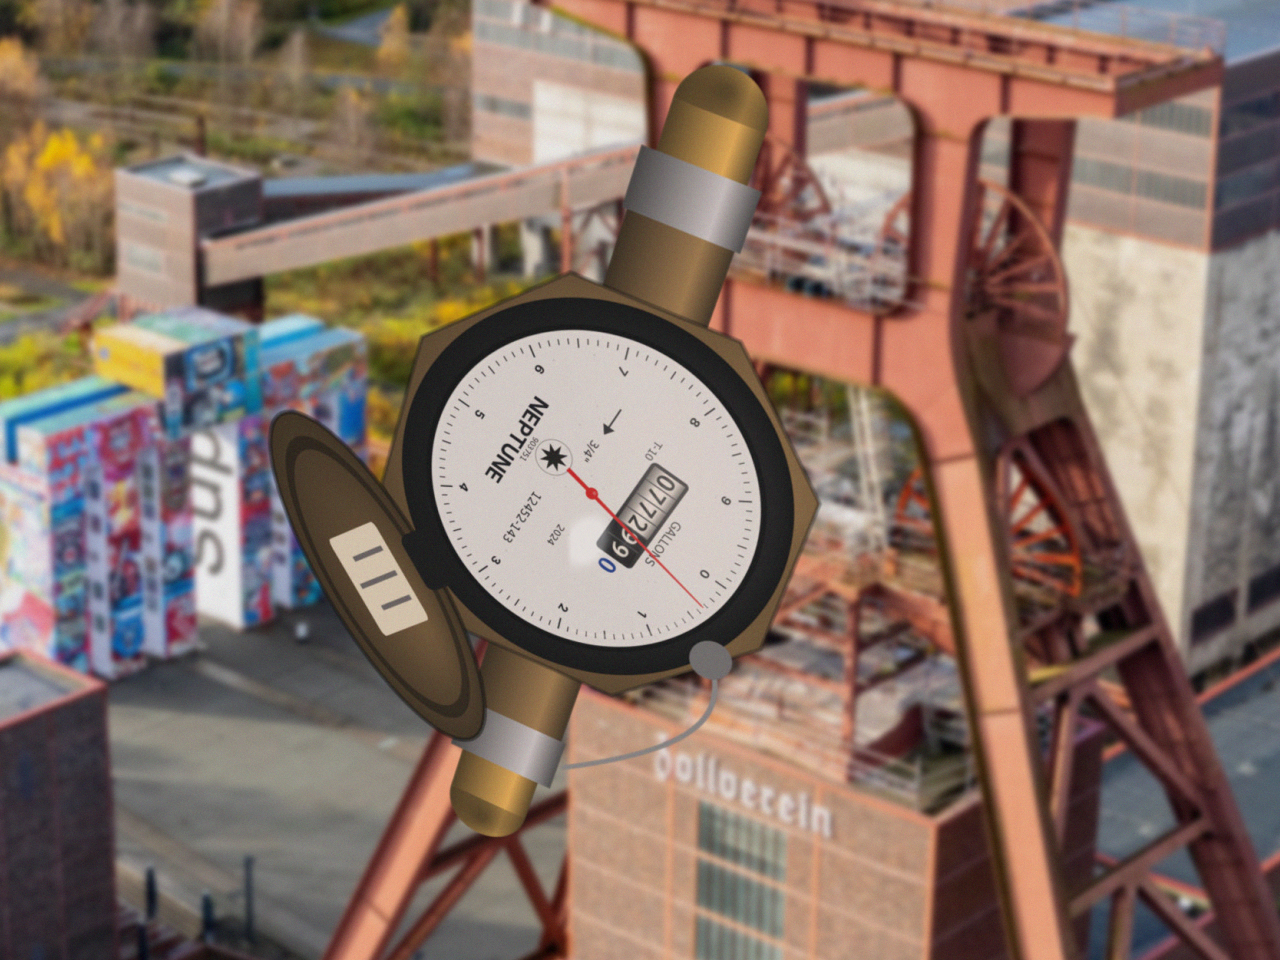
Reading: **772990.3** gal
